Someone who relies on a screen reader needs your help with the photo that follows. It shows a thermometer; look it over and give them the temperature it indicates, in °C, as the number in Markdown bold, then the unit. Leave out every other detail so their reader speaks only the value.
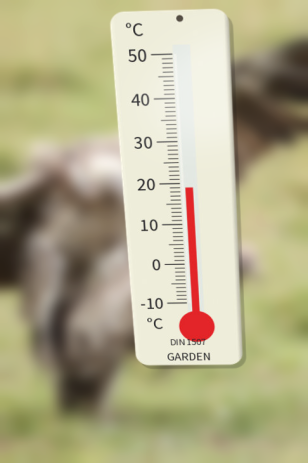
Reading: **19** °C
